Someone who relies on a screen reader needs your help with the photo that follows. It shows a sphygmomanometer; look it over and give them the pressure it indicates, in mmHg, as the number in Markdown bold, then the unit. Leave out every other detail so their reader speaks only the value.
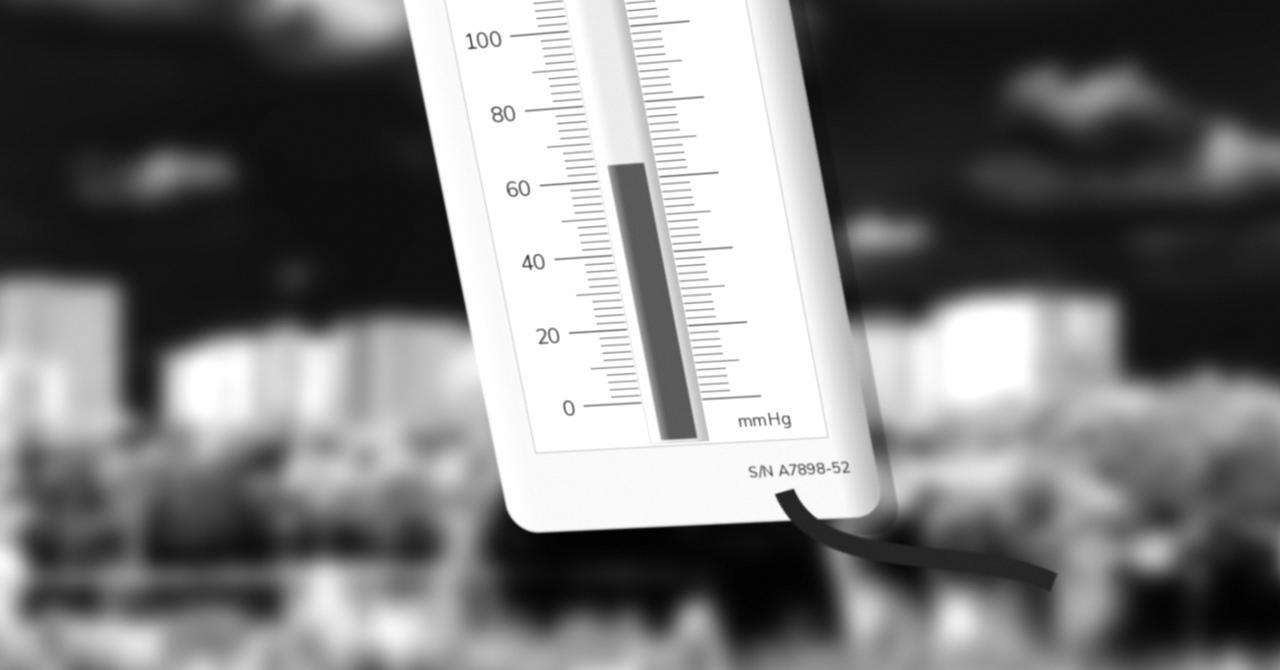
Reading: **64** mmHg
